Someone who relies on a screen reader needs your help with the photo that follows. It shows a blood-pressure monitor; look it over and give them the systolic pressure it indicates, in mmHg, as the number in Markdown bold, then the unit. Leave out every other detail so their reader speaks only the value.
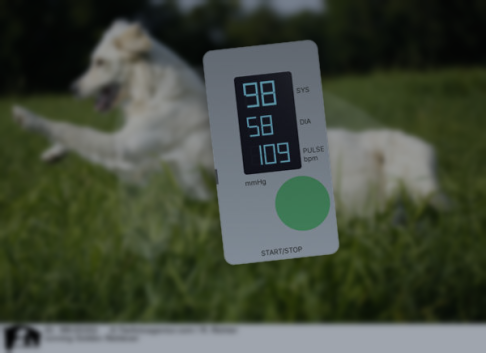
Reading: **98** mmHg
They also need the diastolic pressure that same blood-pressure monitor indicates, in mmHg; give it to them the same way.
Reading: **58** mmHg
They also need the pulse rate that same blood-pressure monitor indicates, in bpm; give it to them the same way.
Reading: **109** bpm
